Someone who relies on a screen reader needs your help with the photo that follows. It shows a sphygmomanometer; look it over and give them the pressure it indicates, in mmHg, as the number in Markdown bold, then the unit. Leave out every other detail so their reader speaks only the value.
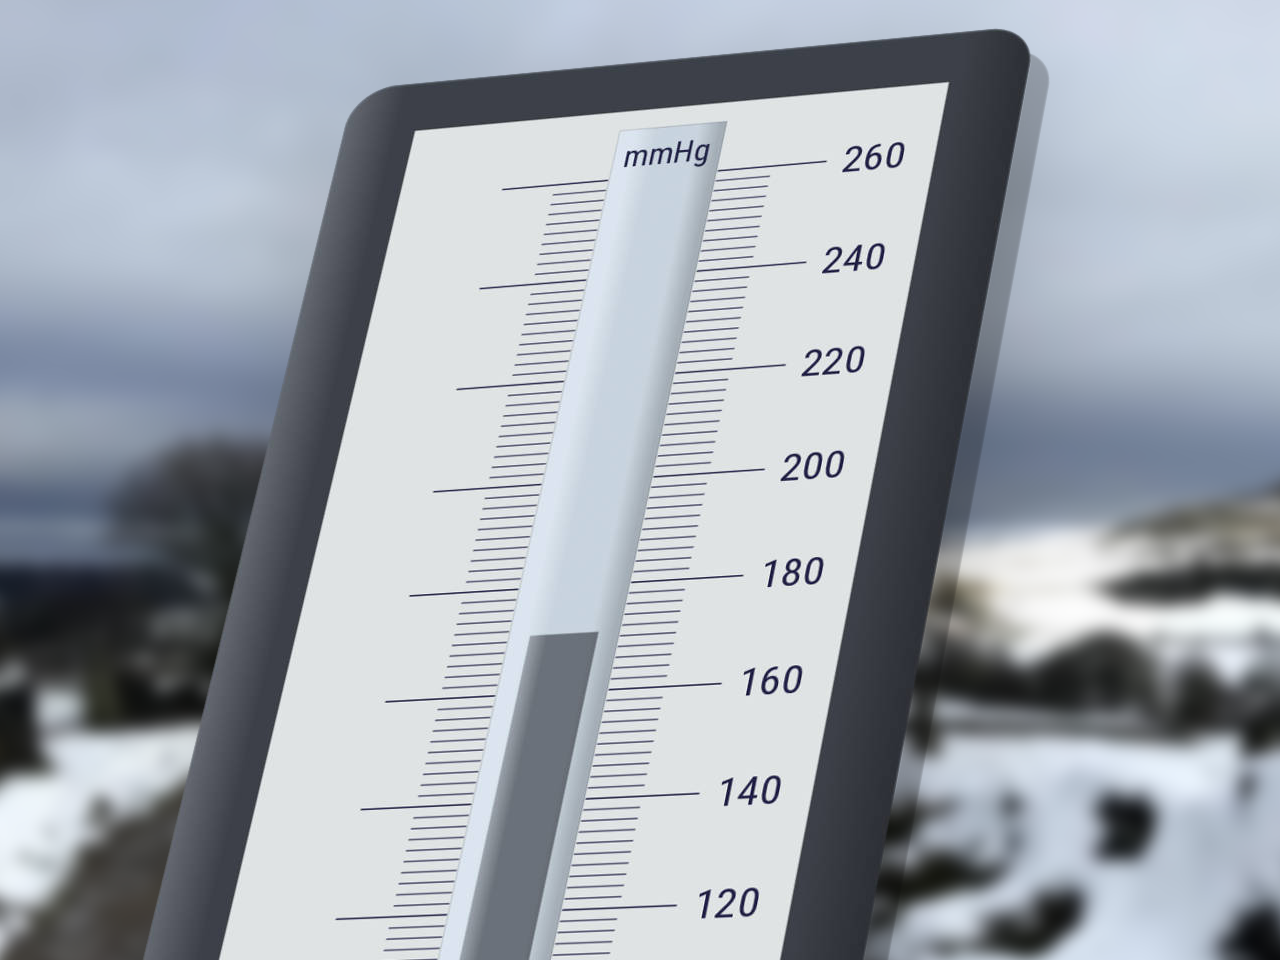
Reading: **171** mmHg
